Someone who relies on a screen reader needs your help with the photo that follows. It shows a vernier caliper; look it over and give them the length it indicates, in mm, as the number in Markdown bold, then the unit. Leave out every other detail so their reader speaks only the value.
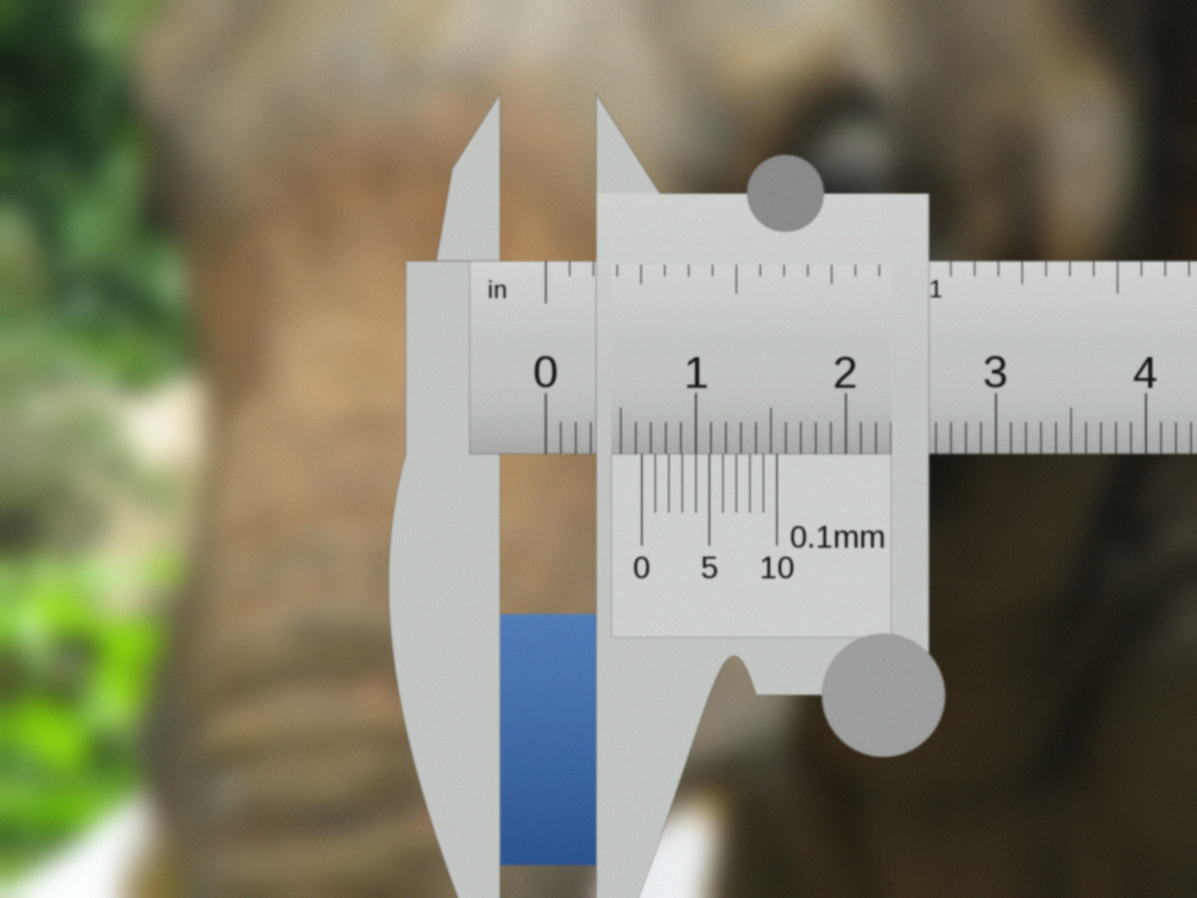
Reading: **6.4** mm
